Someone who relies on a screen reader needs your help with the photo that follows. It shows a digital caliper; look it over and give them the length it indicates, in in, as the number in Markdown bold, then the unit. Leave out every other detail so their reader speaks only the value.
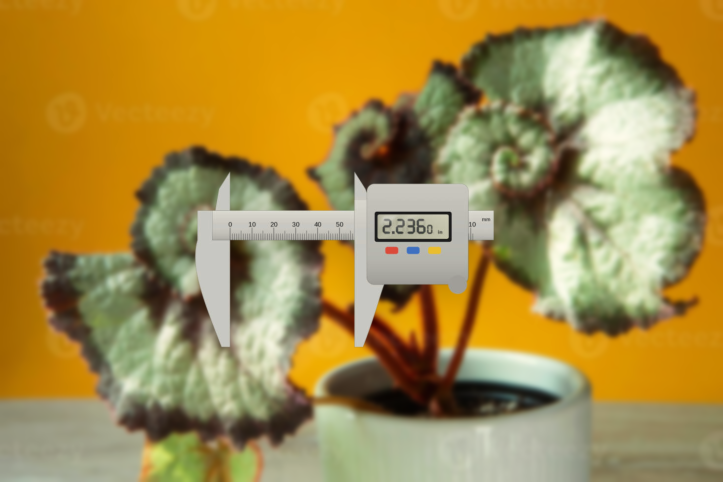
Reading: **2.2360** in
